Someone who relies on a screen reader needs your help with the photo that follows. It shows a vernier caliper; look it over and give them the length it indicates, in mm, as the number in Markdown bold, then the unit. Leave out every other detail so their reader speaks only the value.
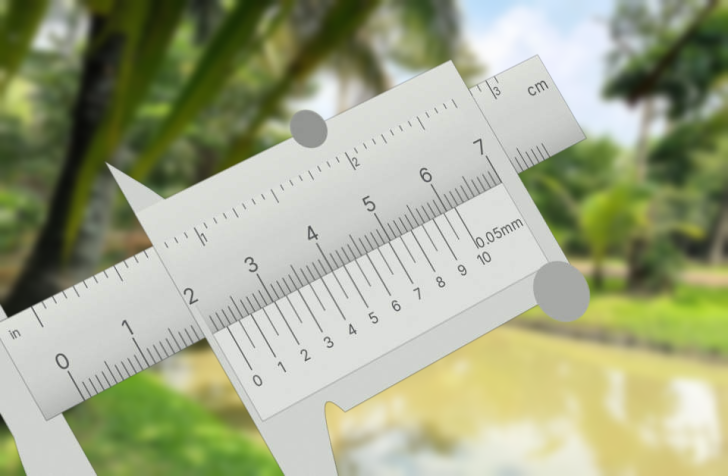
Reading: **22.4** mm
